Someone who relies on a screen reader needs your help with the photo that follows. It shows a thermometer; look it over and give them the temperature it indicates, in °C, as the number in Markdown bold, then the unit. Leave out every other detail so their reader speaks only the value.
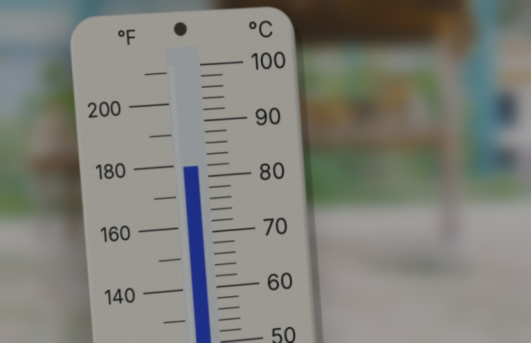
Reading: **82** °C
